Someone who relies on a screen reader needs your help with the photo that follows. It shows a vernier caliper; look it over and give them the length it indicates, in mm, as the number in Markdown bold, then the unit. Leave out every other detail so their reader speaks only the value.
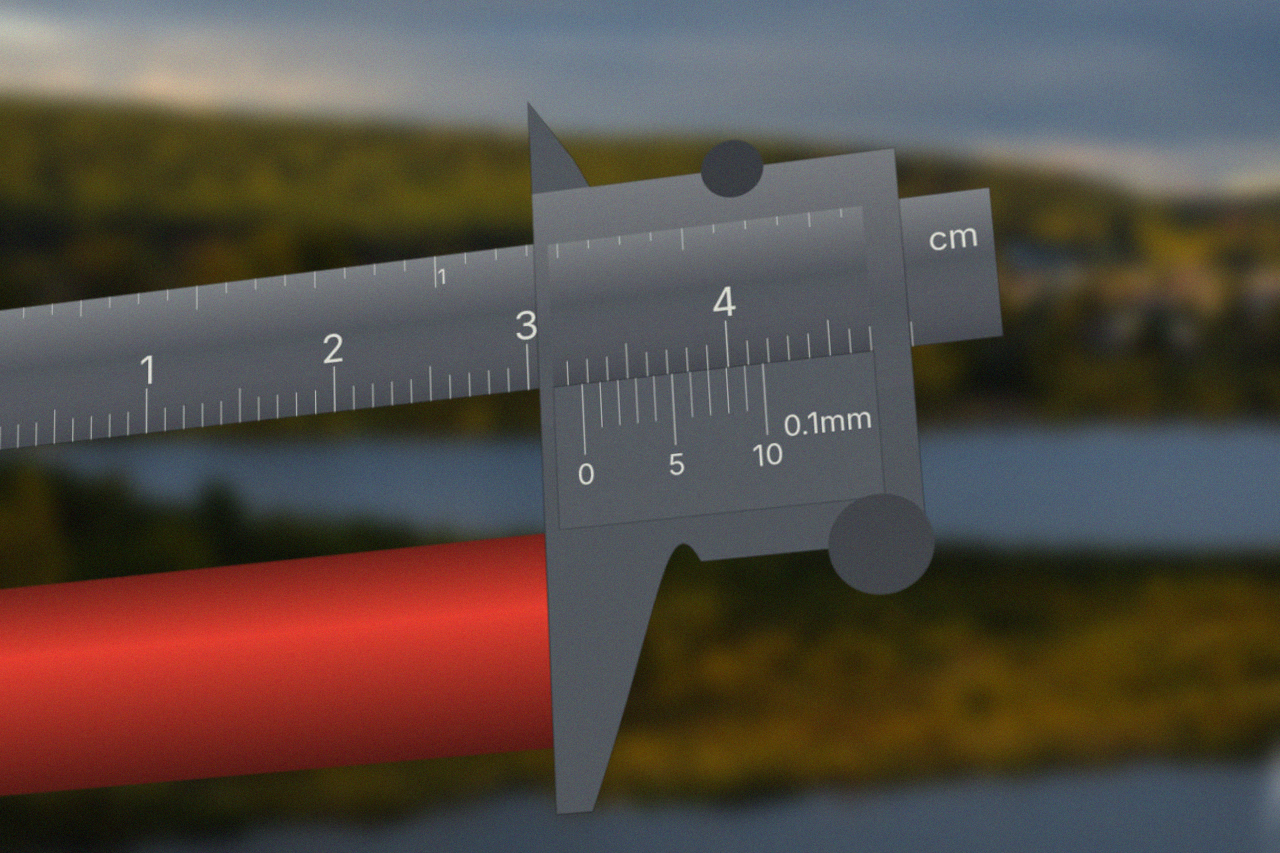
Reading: **32.7** mm
